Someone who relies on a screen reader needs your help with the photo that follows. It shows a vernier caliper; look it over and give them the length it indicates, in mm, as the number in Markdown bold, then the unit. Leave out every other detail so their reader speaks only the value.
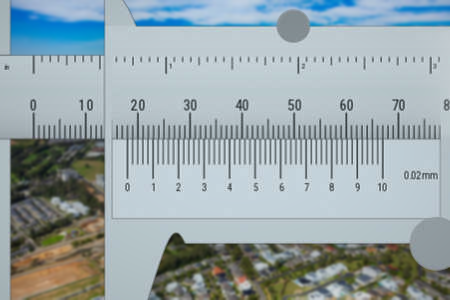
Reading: **18.0** mm
